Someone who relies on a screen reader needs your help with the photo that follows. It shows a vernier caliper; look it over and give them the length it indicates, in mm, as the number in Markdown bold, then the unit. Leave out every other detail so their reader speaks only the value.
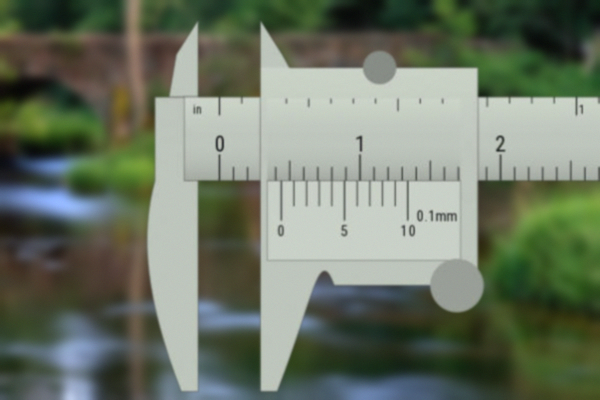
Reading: **4.4** mm
